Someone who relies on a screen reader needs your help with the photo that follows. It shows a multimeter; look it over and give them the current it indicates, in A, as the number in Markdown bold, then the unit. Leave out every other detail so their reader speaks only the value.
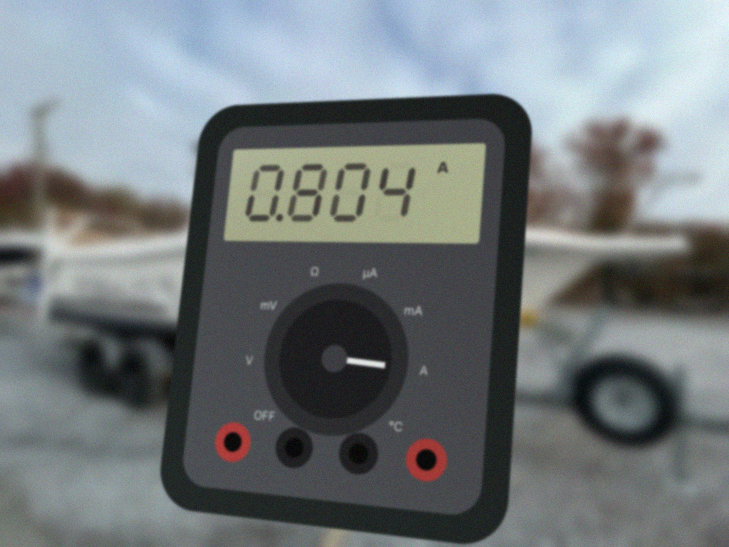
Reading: **0.804** A
